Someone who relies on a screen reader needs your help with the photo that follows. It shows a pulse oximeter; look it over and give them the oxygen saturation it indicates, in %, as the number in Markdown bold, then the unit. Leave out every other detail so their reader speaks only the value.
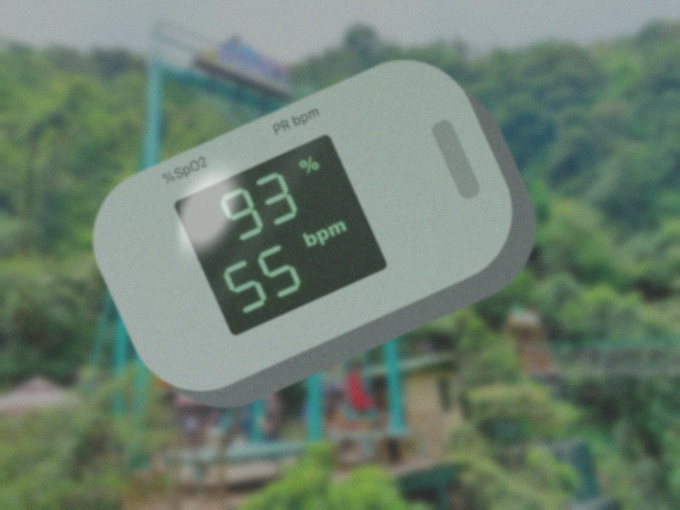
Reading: **93** %
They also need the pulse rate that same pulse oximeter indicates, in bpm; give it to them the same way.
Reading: **55** bpm
